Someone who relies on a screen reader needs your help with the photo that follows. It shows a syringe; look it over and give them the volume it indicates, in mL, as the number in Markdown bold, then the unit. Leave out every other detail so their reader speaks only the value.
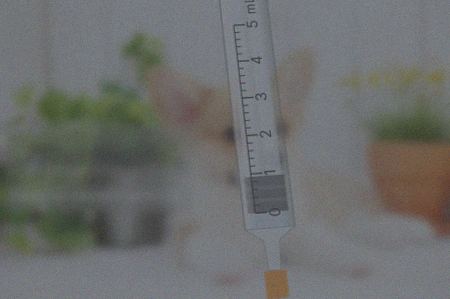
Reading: **0** mL
